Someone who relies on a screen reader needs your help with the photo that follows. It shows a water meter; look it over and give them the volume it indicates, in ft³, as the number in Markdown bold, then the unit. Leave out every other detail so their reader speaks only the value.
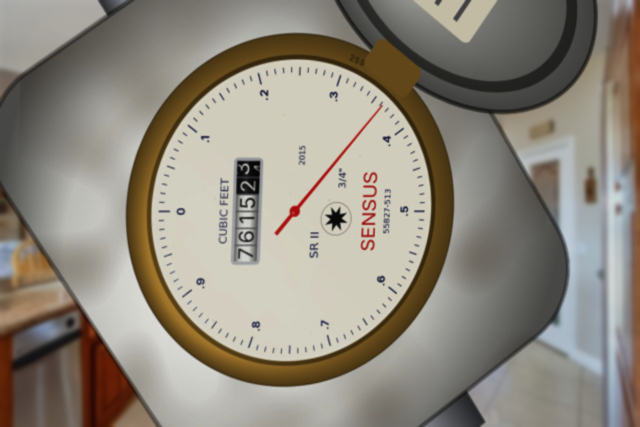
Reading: **761523.36** ft³
